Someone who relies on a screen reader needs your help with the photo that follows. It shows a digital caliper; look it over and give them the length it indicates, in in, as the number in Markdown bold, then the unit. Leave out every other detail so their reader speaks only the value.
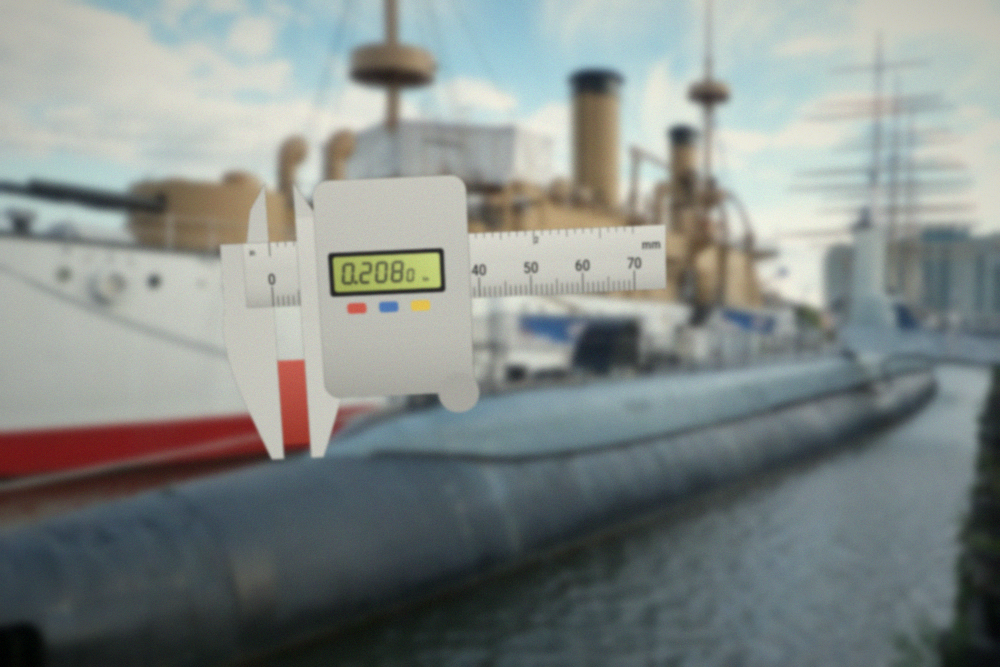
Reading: **0.2080** in
